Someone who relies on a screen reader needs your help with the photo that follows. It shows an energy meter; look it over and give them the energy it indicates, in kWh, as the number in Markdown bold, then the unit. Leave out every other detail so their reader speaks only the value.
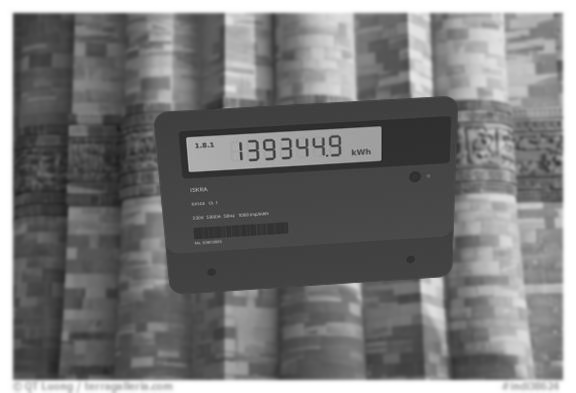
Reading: **139344.9** kWh
